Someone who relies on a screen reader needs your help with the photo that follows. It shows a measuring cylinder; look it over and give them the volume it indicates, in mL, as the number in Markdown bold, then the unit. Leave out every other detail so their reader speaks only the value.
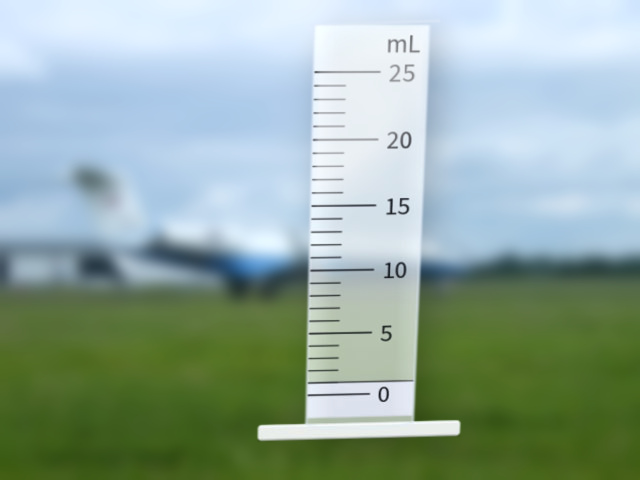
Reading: **1** mL
